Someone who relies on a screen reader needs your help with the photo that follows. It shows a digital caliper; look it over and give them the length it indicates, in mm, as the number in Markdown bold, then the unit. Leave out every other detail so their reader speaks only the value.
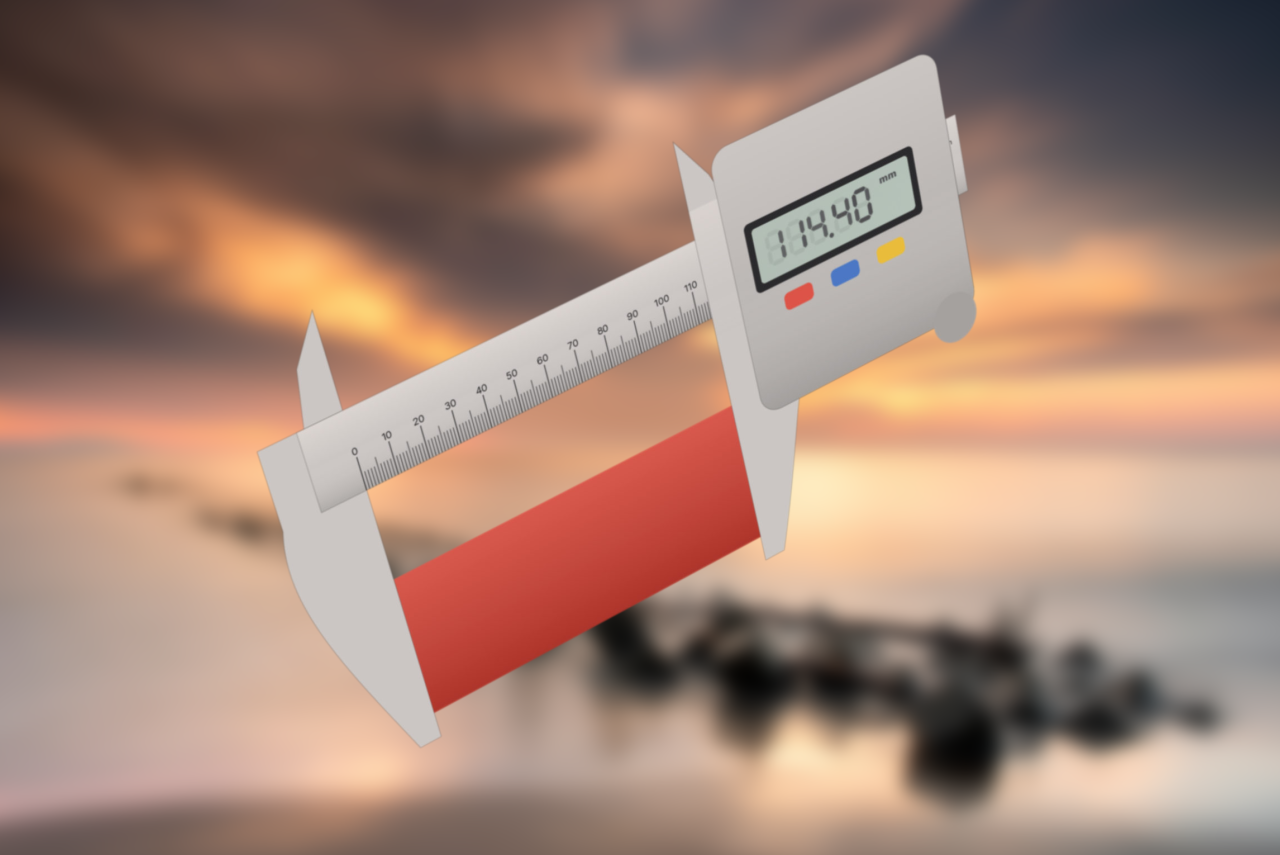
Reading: **114.40** mm
